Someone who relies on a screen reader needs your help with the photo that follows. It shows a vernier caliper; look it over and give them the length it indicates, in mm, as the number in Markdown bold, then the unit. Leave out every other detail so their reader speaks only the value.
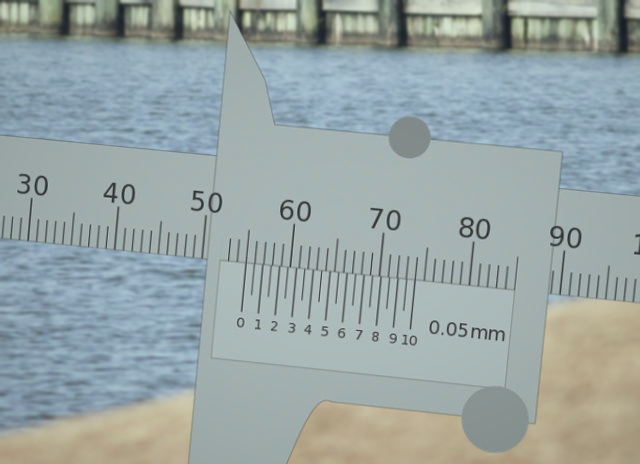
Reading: **55.0** mm
